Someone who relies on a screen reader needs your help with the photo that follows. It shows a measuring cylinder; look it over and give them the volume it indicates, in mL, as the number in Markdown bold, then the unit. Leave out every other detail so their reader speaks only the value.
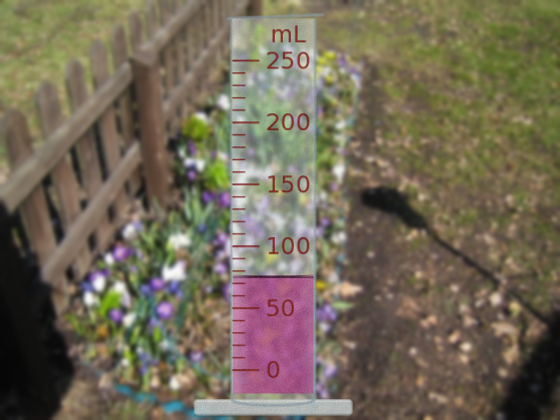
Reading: **75** mL
